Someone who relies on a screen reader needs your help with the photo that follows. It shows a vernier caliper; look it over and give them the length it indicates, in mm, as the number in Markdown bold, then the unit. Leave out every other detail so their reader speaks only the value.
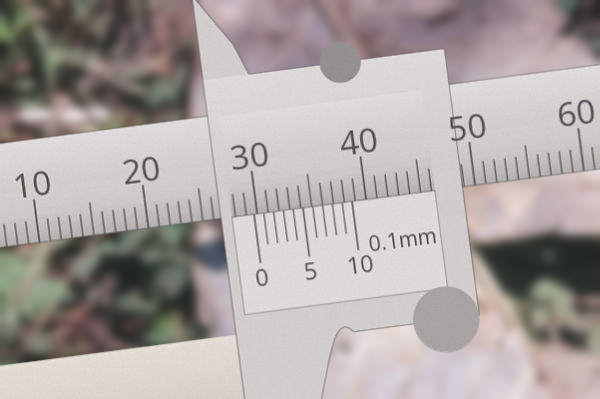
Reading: **29.7** mm
